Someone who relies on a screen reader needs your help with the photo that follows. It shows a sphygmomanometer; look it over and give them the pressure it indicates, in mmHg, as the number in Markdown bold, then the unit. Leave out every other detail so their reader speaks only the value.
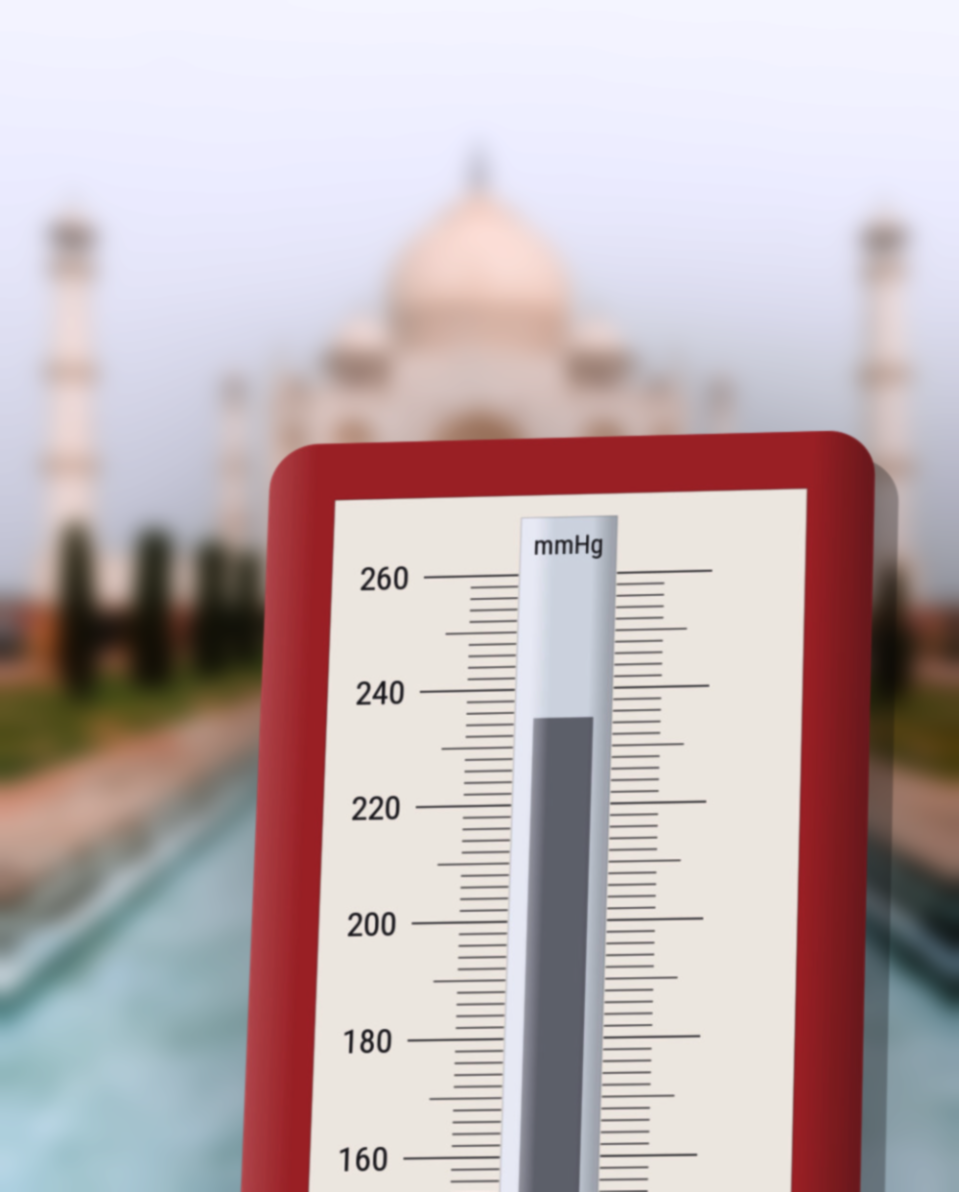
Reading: **235** mmHg
